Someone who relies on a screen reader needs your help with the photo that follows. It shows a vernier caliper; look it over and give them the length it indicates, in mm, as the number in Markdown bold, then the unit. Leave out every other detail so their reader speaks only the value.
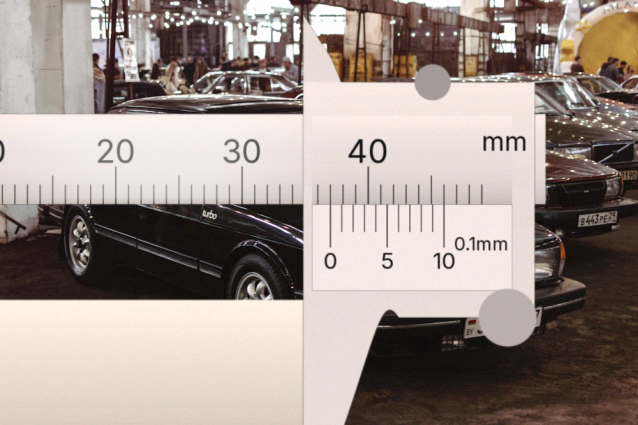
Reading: **37.0** mm
